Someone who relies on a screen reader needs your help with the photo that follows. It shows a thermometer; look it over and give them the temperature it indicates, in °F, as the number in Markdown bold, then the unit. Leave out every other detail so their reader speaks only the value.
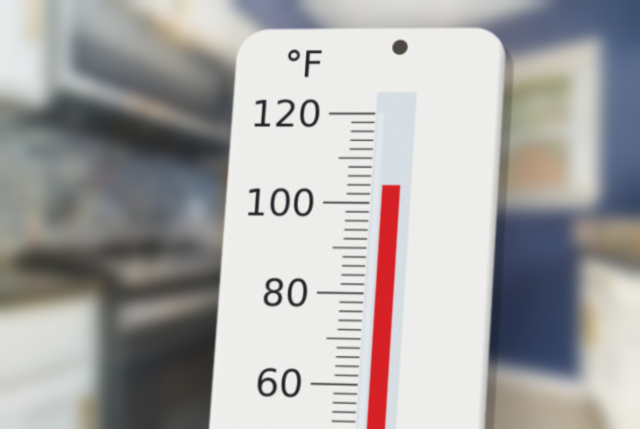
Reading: **104** °F
